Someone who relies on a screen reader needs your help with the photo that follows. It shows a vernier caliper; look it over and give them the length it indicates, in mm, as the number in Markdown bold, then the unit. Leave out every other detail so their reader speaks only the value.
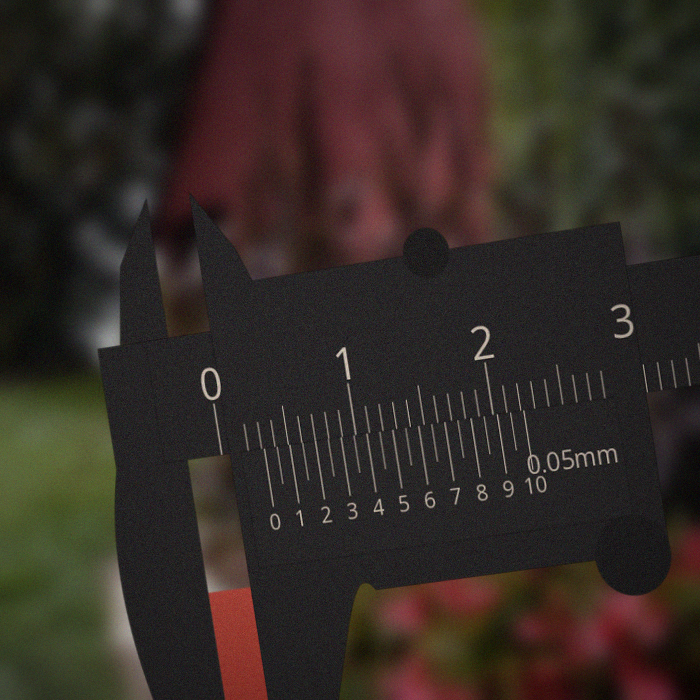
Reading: **3.2** mm
